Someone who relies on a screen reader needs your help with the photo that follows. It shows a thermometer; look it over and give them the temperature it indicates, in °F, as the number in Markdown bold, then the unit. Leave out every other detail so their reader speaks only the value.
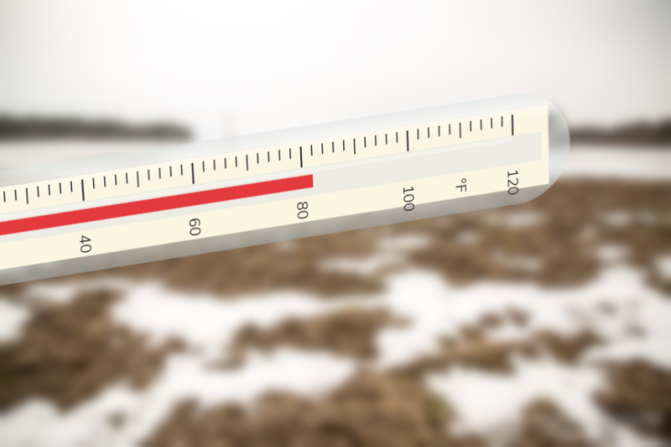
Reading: **82** °F
